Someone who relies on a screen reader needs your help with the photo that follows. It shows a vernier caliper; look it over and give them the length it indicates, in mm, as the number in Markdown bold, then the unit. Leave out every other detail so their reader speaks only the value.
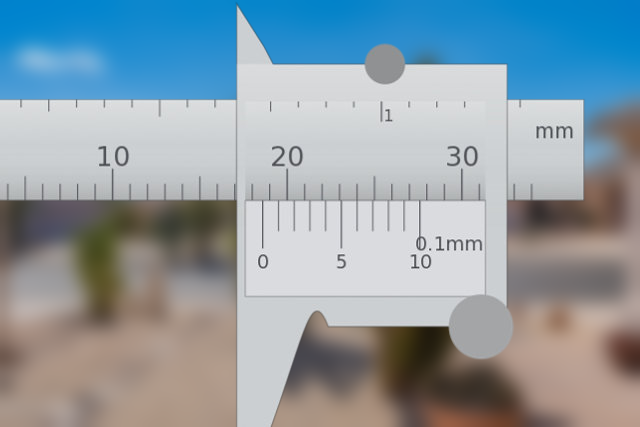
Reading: **18.6** mm
